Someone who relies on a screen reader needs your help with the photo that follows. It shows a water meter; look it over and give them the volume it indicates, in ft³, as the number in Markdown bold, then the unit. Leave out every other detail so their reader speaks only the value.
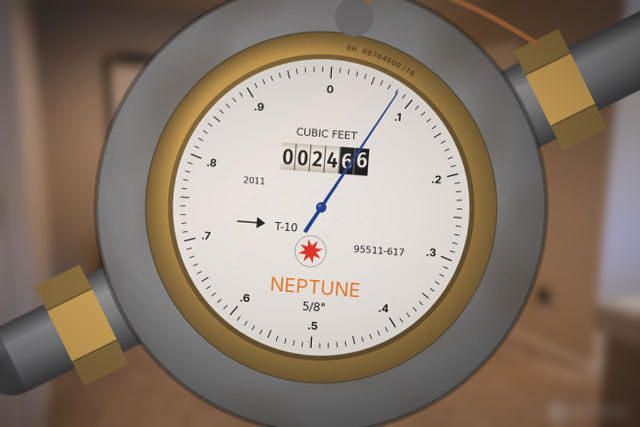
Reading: **2466.08** ft³
